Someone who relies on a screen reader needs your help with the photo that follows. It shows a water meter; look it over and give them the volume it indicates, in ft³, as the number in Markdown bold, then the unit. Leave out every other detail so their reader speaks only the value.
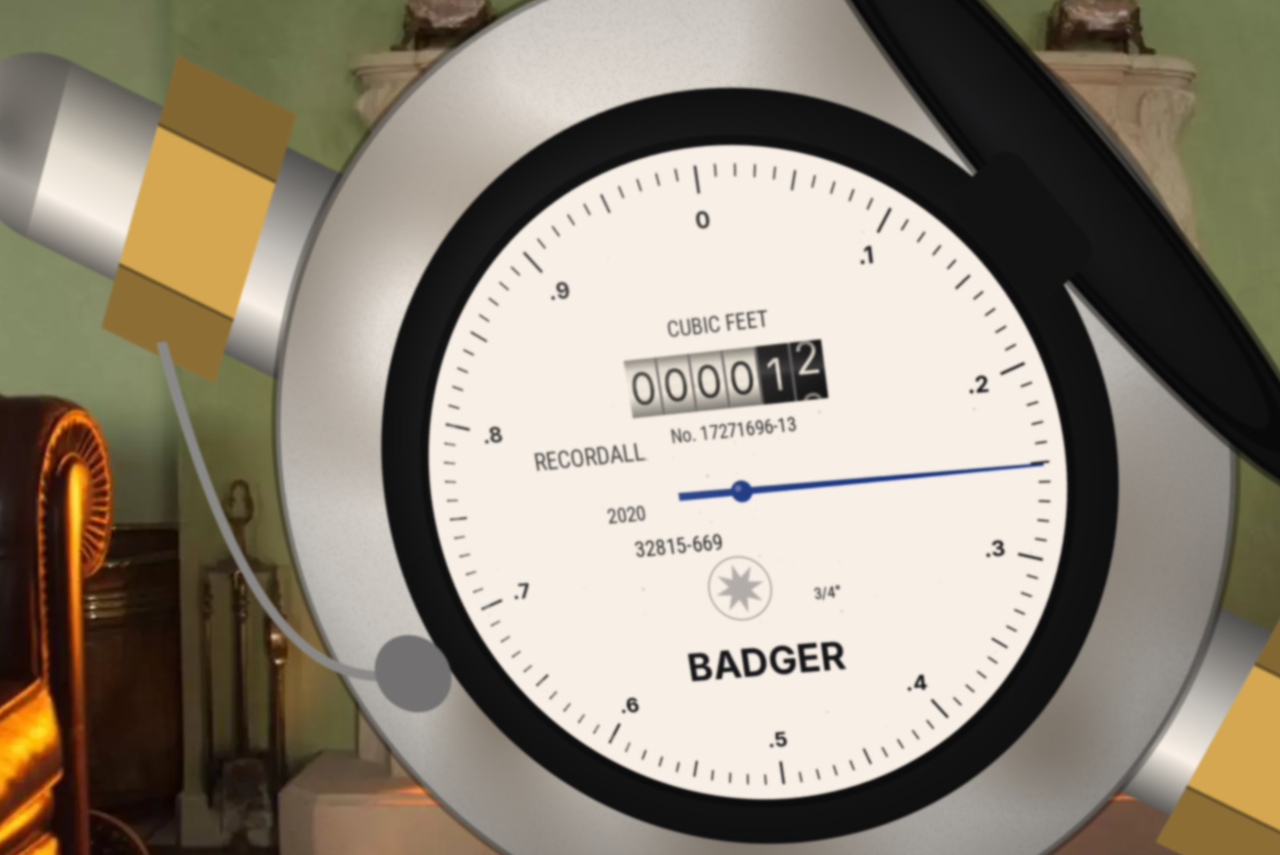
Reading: **12.25** ft³
